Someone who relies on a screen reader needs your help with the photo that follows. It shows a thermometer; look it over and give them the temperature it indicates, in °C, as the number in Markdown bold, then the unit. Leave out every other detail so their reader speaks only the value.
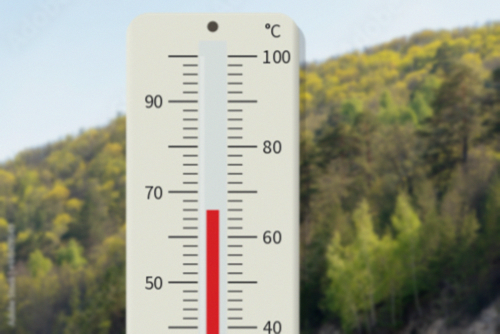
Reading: **66** °C
